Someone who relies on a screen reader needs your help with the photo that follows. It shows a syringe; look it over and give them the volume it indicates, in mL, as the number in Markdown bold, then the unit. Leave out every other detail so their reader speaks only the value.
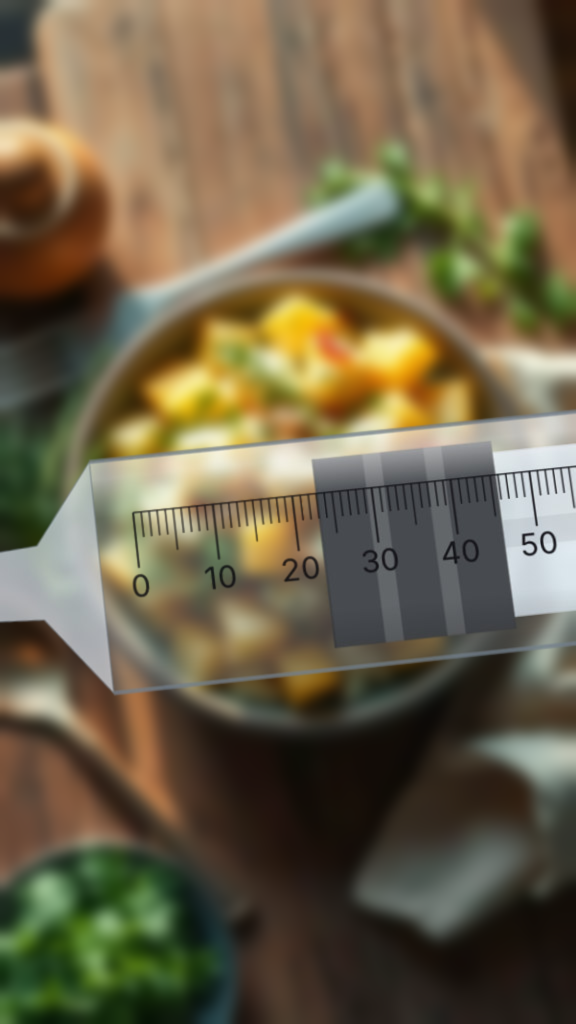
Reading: **23** mL
